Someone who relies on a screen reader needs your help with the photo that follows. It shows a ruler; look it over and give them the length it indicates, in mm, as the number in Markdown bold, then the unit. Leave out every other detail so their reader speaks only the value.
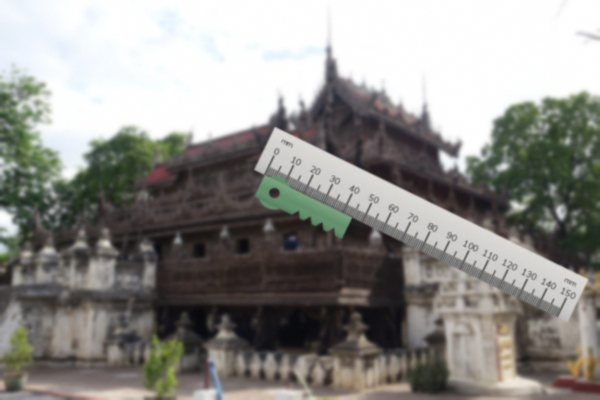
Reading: **45** mm
